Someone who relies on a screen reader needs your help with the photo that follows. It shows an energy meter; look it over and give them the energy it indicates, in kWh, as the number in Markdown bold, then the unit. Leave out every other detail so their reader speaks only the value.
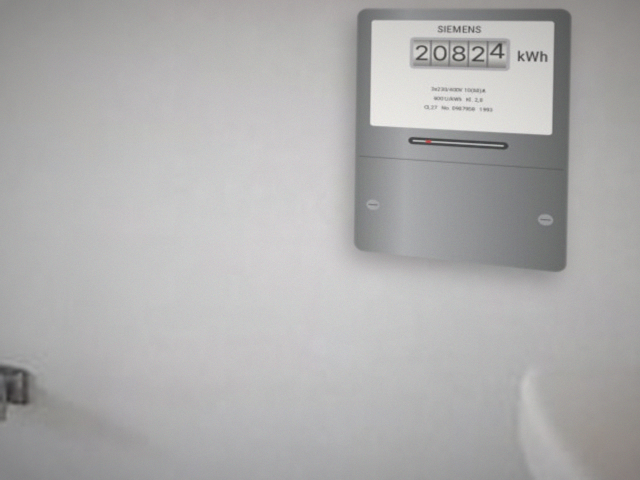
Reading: **20824** kWh
